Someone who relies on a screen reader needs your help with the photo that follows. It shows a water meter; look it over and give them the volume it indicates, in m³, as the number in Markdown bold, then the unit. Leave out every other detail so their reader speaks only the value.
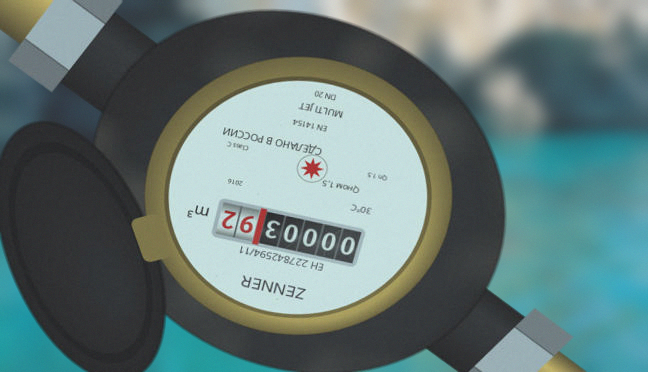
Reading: **3.92** m³
